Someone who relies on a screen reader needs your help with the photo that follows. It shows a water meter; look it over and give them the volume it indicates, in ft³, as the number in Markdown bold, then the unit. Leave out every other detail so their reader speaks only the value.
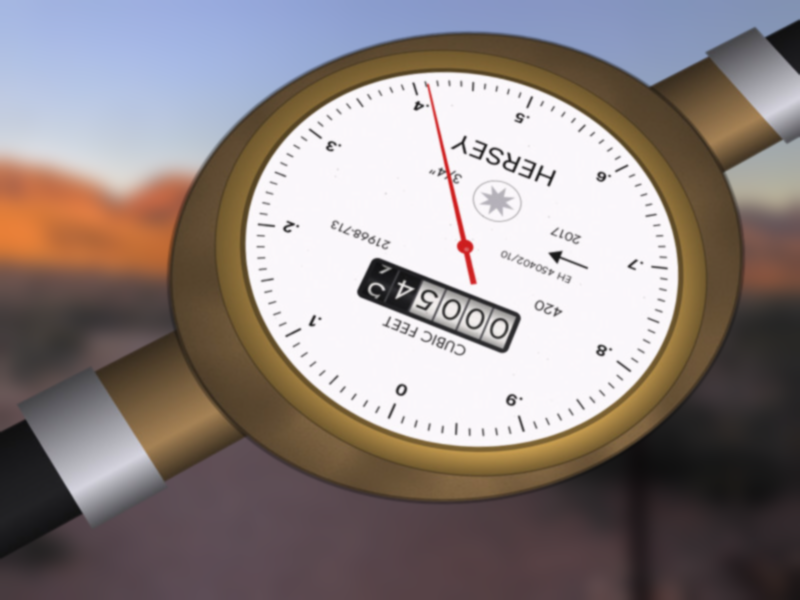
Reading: **545.41** ft³
